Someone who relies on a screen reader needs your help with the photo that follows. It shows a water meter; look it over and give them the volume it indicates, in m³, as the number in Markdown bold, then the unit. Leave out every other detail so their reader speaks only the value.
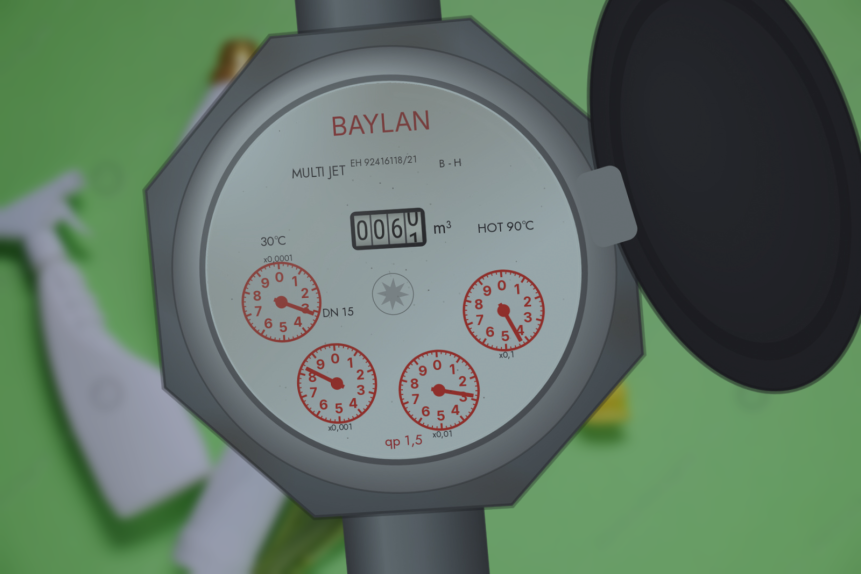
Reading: **60.4283** m³
